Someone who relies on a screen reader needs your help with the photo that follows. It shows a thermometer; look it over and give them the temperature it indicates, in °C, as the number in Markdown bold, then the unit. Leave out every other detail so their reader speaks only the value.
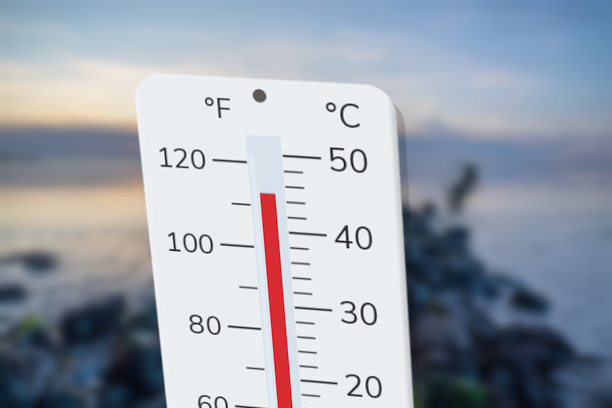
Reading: **45** °C
